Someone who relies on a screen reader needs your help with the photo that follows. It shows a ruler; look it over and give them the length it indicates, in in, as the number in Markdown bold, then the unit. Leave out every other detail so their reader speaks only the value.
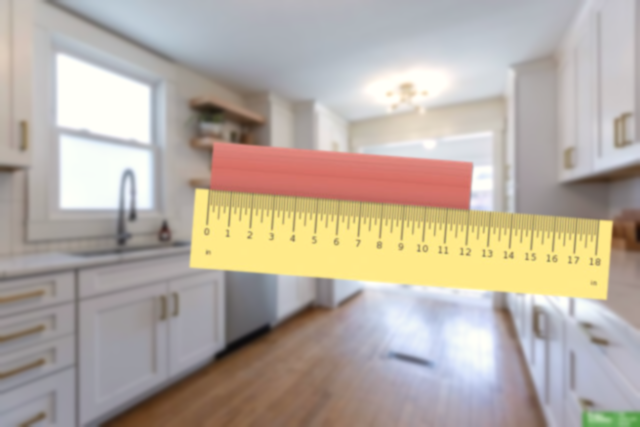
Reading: **12** in
